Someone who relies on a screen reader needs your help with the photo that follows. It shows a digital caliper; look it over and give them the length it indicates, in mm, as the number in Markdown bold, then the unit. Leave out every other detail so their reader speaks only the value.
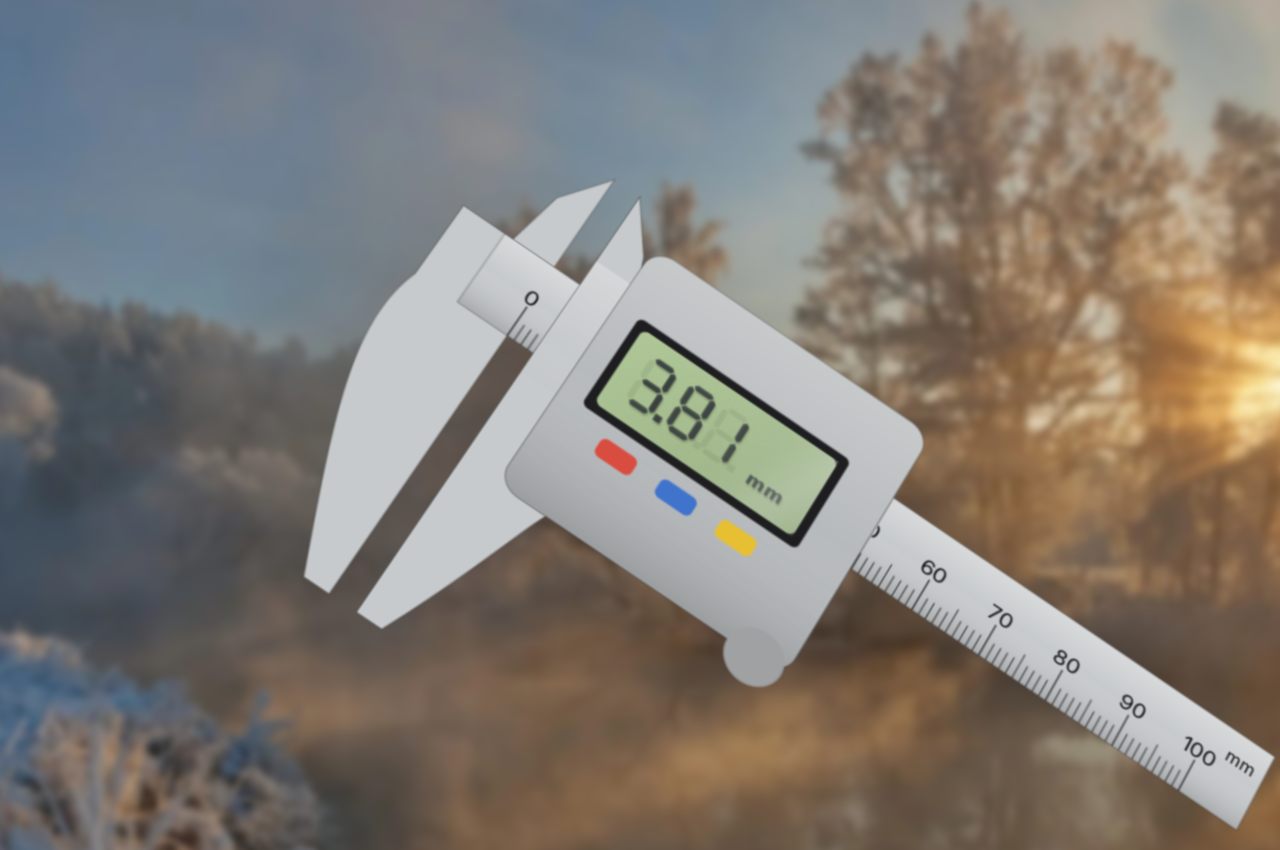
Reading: **3.81** mm
